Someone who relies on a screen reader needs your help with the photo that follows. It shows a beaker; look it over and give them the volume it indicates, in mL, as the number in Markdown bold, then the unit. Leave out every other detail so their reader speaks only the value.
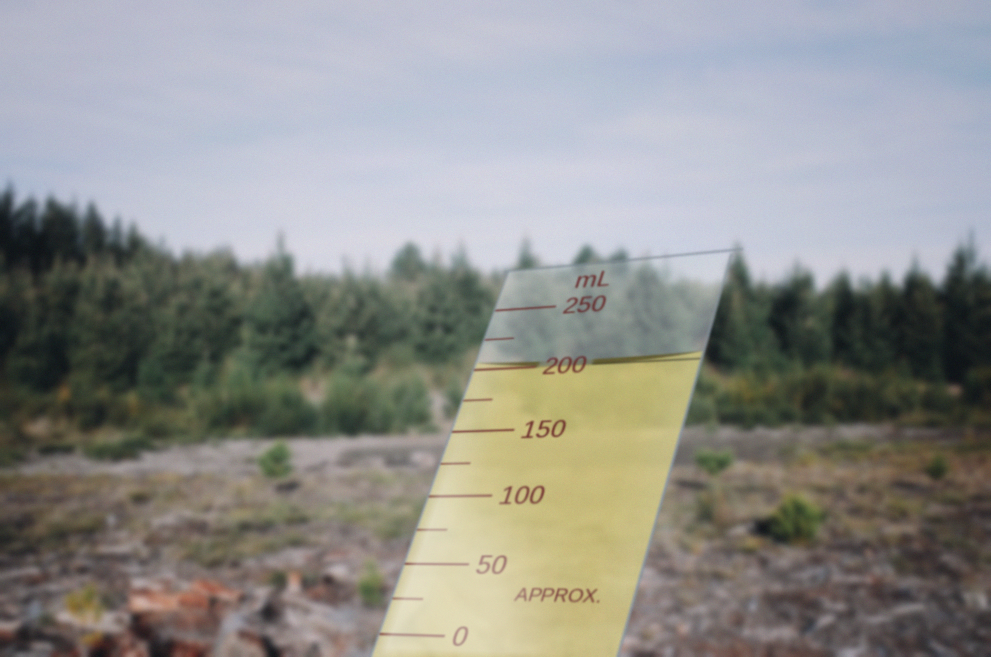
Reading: **200** mL
